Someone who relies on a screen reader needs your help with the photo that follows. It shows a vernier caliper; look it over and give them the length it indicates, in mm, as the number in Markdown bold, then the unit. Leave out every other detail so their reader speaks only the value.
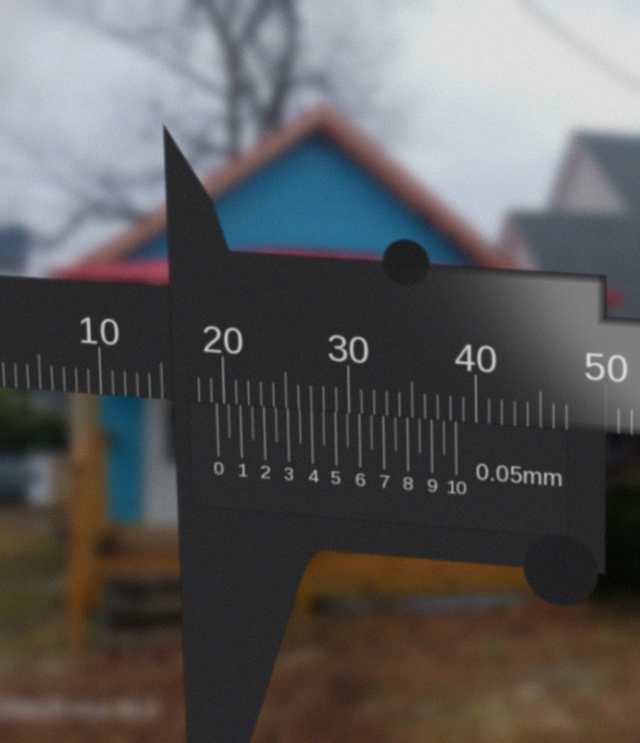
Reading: **19.4** mm
